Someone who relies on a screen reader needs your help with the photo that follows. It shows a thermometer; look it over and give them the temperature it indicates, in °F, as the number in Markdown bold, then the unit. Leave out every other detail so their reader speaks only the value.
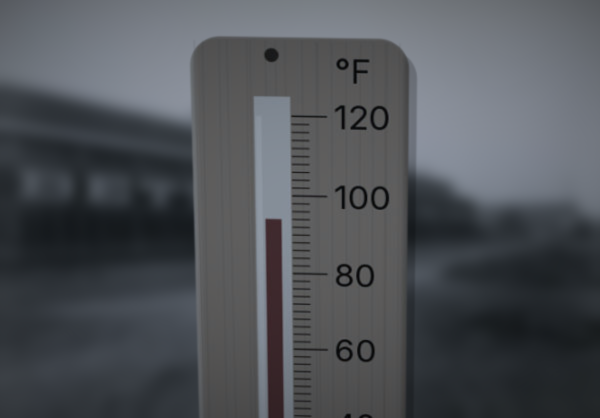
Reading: **94** °F
